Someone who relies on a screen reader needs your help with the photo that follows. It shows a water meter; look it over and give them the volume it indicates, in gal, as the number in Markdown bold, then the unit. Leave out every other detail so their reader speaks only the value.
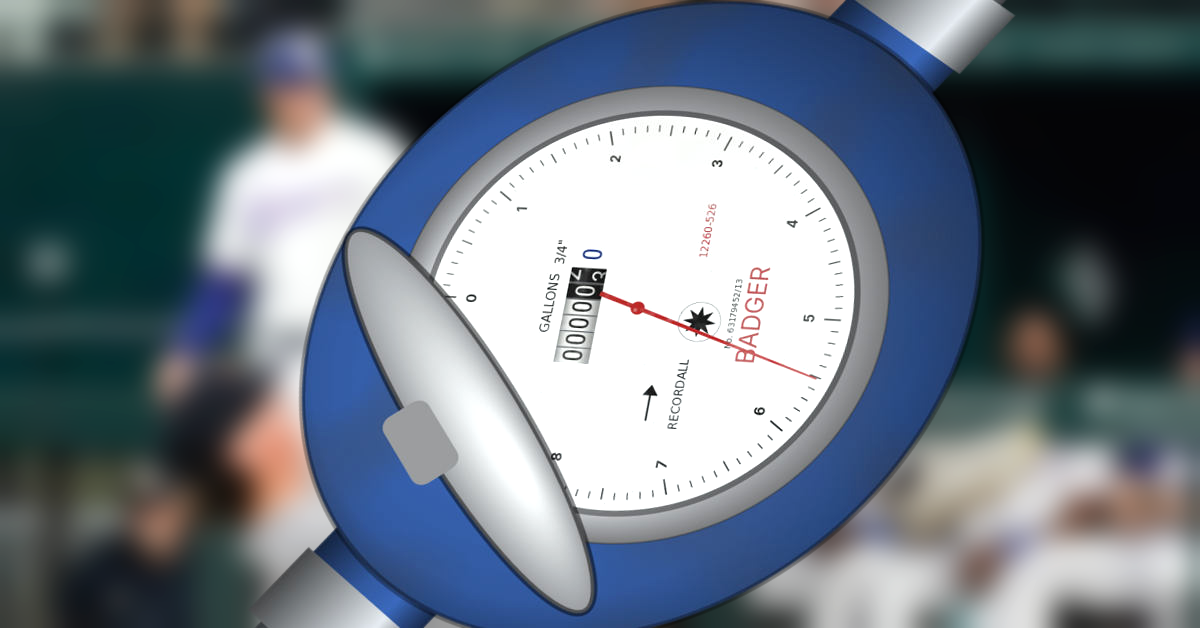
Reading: **25.5** gal
